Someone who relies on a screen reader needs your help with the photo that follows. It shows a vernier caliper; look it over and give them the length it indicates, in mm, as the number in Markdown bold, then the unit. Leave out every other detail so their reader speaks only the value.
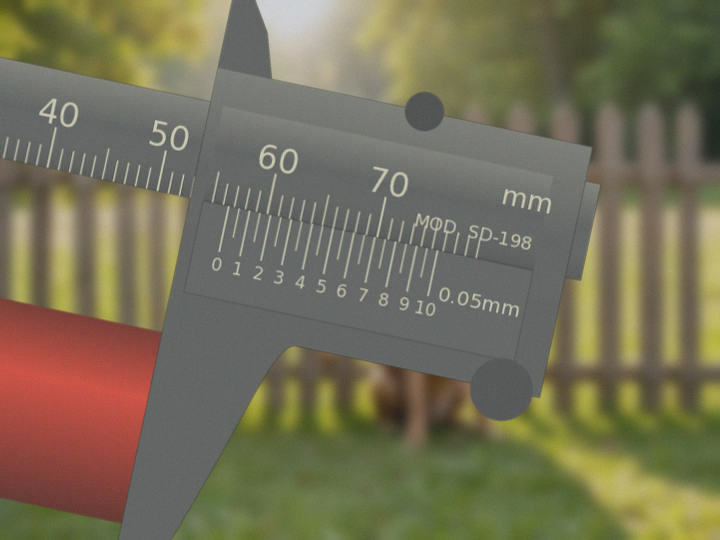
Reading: **56.5** mm
